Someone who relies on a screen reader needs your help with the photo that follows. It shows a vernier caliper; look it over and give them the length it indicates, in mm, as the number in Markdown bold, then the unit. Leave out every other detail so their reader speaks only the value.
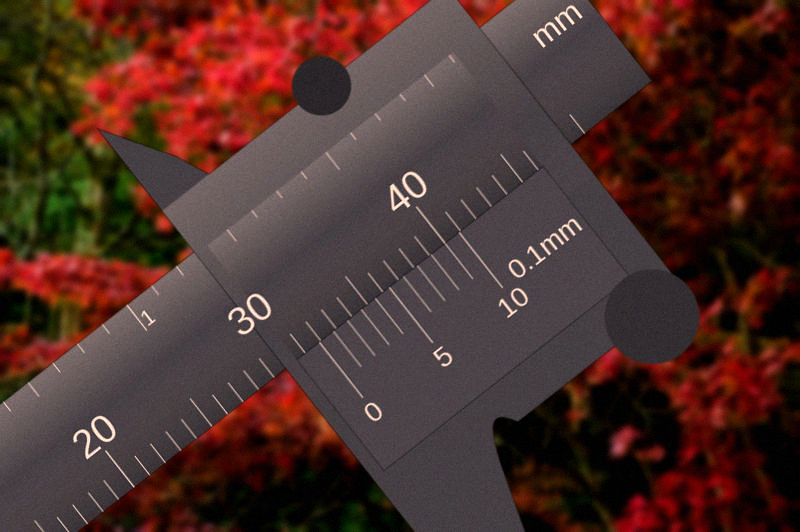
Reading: **31.9** mm
